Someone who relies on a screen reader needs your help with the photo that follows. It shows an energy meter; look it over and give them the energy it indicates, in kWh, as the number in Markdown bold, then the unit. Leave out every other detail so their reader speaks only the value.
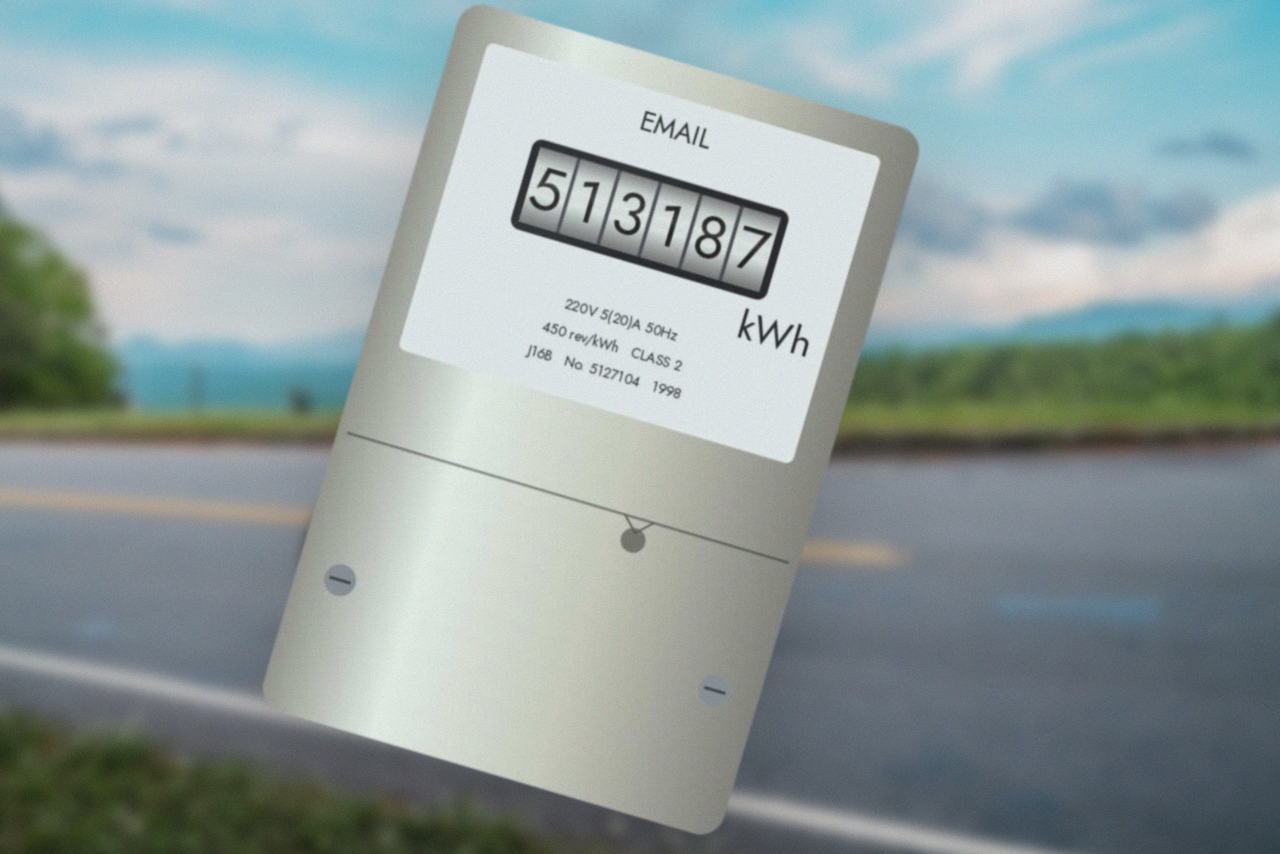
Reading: **513187** kWh
